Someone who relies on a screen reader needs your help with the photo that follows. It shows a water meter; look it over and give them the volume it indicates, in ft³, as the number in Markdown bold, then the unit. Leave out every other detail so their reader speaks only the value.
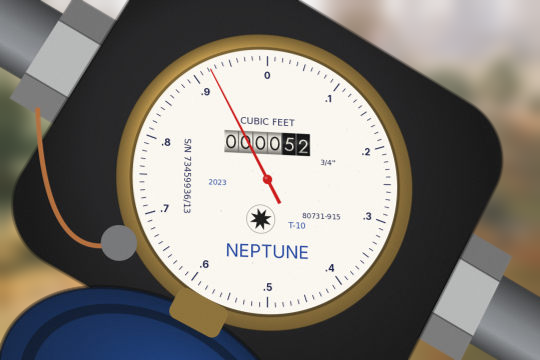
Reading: **51.92** ft³
